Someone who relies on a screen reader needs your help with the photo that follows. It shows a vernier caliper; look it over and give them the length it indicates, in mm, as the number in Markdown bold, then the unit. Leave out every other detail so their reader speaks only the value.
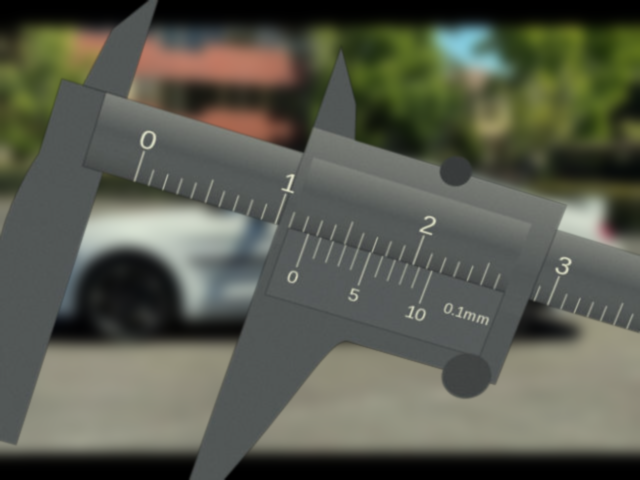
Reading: **12.4** mm
